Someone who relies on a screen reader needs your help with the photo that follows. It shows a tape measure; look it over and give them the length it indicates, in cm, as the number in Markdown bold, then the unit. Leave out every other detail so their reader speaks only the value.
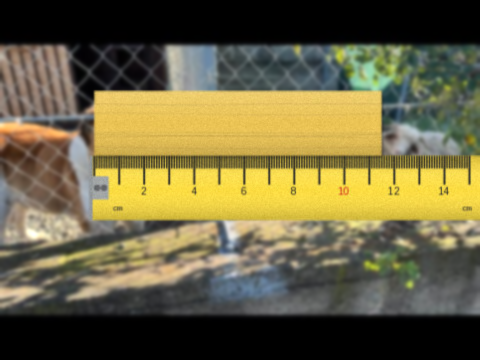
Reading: **11.5** cm
